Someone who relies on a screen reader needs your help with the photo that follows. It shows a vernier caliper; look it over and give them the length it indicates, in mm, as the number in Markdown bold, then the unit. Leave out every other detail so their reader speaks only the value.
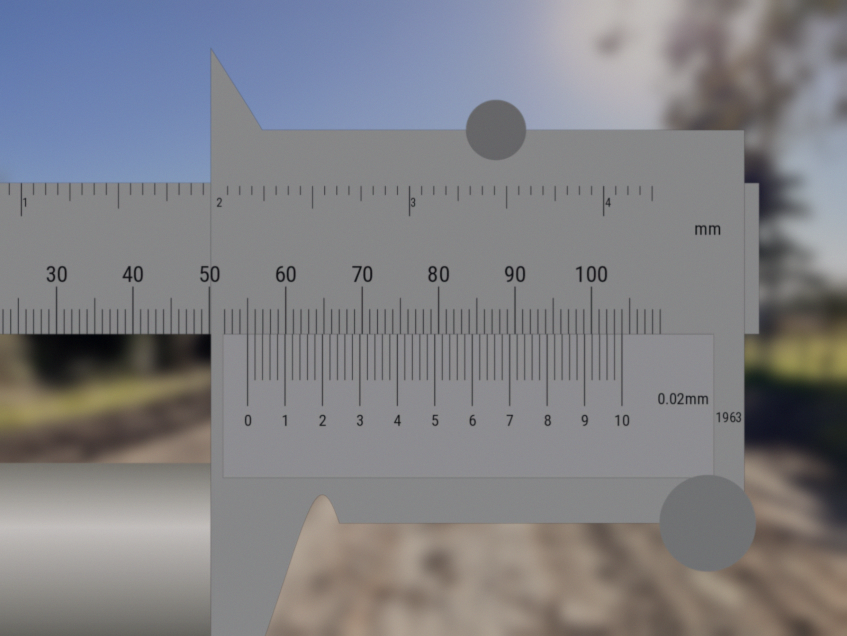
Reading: **55.0** mm
